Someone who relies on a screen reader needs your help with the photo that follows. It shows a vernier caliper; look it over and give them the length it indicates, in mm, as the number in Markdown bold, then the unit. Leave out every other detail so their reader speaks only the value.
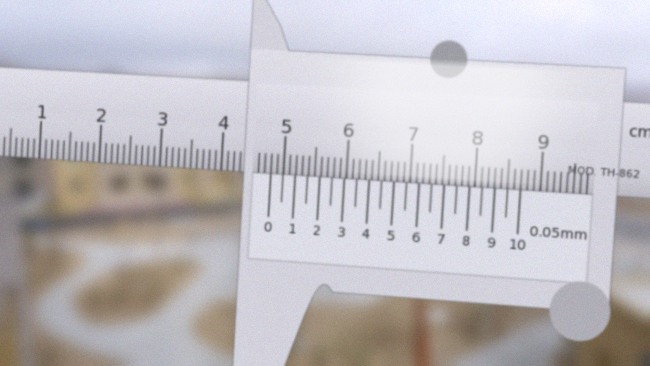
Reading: **48.0** mm
